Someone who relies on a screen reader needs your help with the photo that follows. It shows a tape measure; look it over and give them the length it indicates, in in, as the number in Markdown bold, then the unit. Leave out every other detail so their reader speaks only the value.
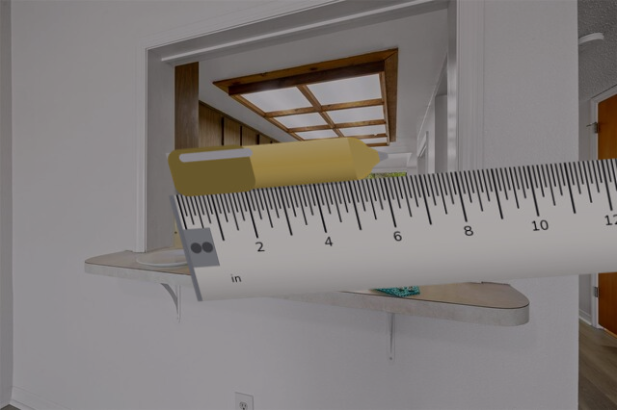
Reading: **6.25** in
